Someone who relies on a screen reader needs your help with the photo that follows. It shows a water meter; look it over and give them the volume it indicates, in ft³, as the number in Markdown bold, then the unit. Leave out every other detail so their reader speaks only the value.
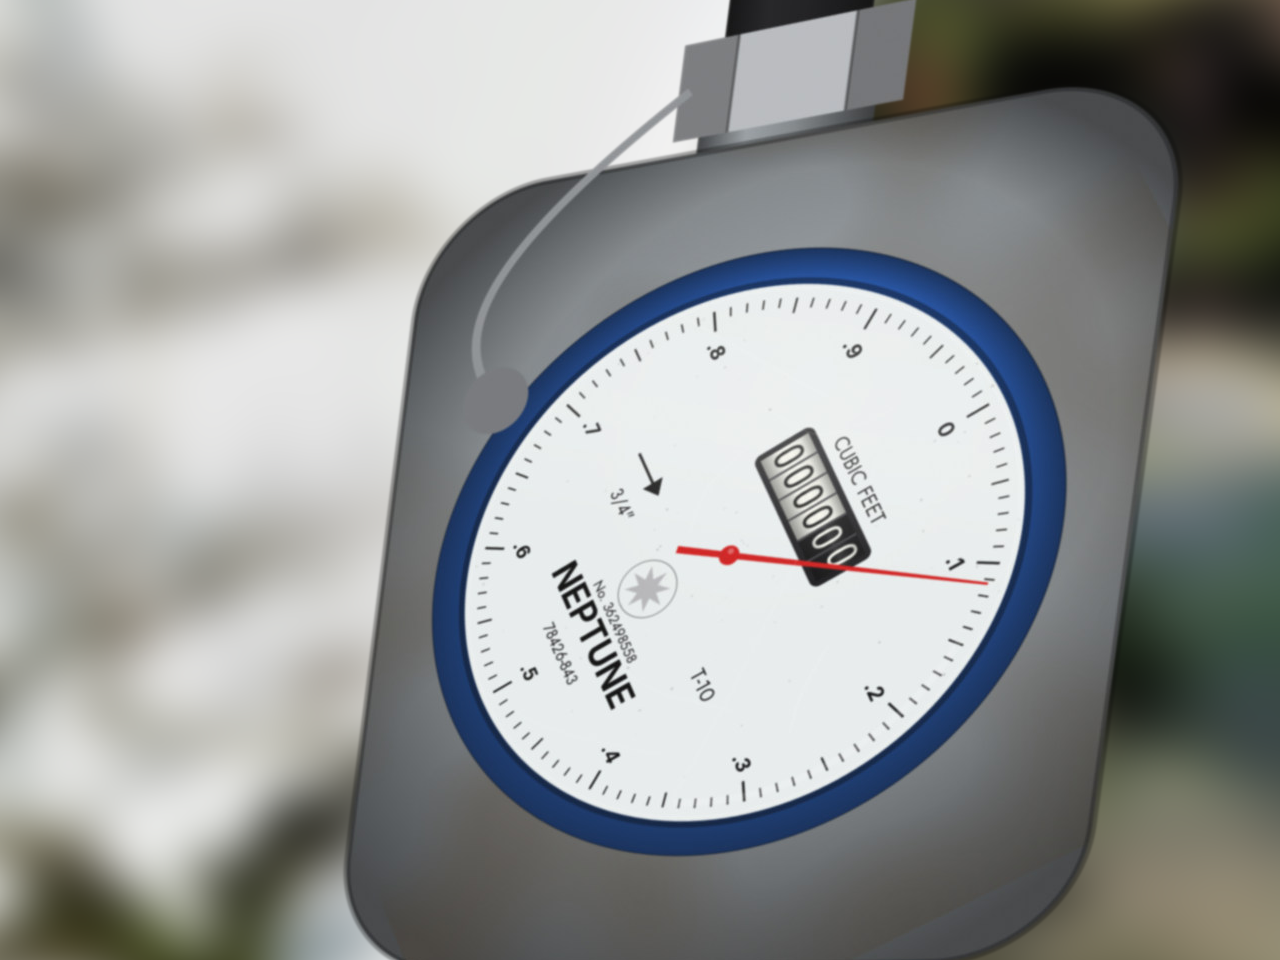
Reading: **0.11** ft³
